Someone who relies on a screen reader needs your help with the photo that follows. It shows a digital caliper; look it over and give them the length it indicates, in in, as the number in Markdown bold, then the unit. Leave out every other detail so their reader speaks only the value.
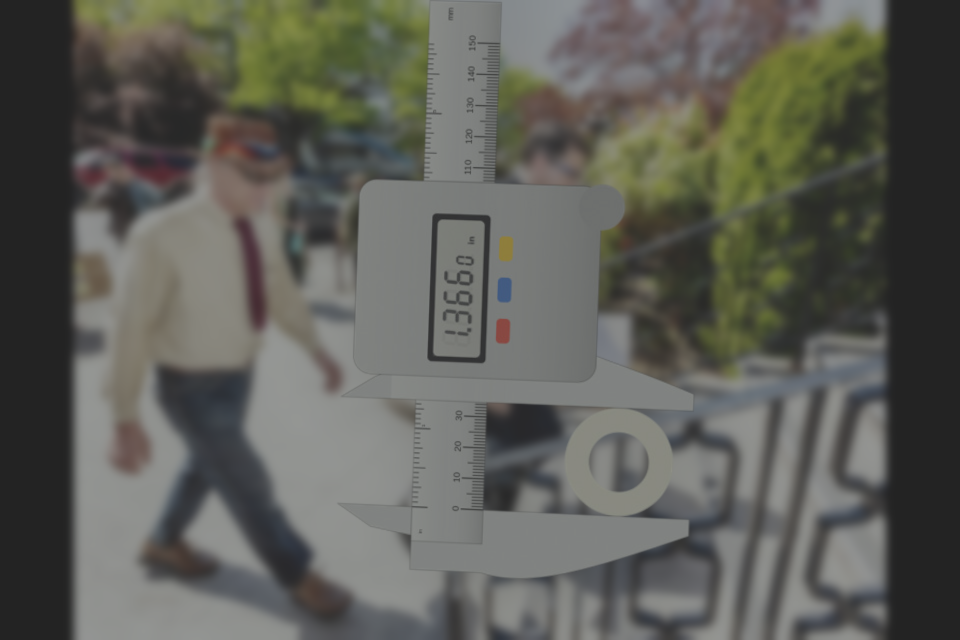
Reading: **1.3660** in
